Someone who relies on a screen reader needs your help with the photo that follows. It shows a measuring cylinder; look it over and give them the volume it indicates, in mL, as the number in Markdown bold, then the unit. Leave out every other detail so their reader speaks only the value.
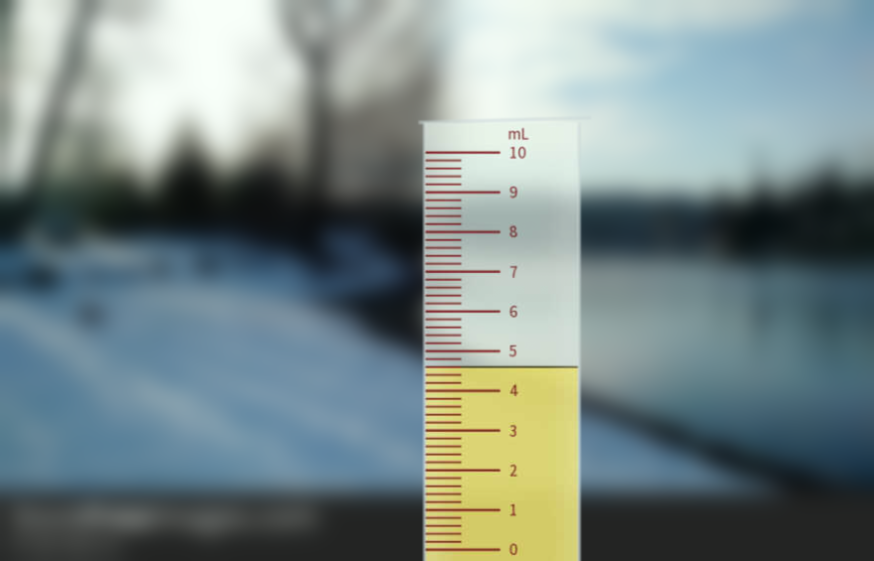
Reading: **4.6** mL
